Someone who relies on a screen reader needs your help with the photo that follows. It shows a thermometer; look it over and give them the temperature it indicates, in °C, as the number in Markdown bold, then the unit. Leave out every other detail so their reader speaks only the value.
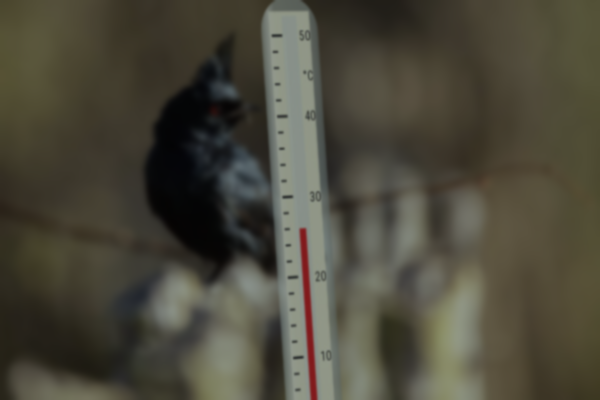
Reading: **26** °C
